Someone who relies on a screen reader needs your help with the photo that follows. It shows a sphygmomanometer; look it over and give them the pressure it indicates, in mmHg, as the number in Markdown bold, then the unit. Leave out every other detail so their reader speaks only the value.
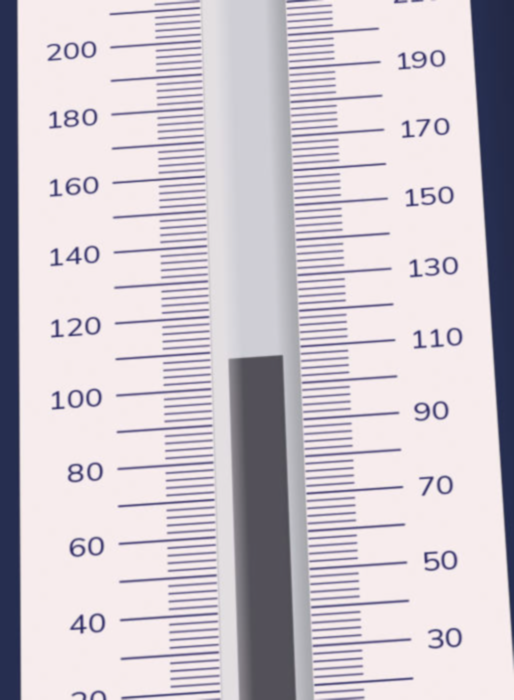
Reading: **108** mmHg
